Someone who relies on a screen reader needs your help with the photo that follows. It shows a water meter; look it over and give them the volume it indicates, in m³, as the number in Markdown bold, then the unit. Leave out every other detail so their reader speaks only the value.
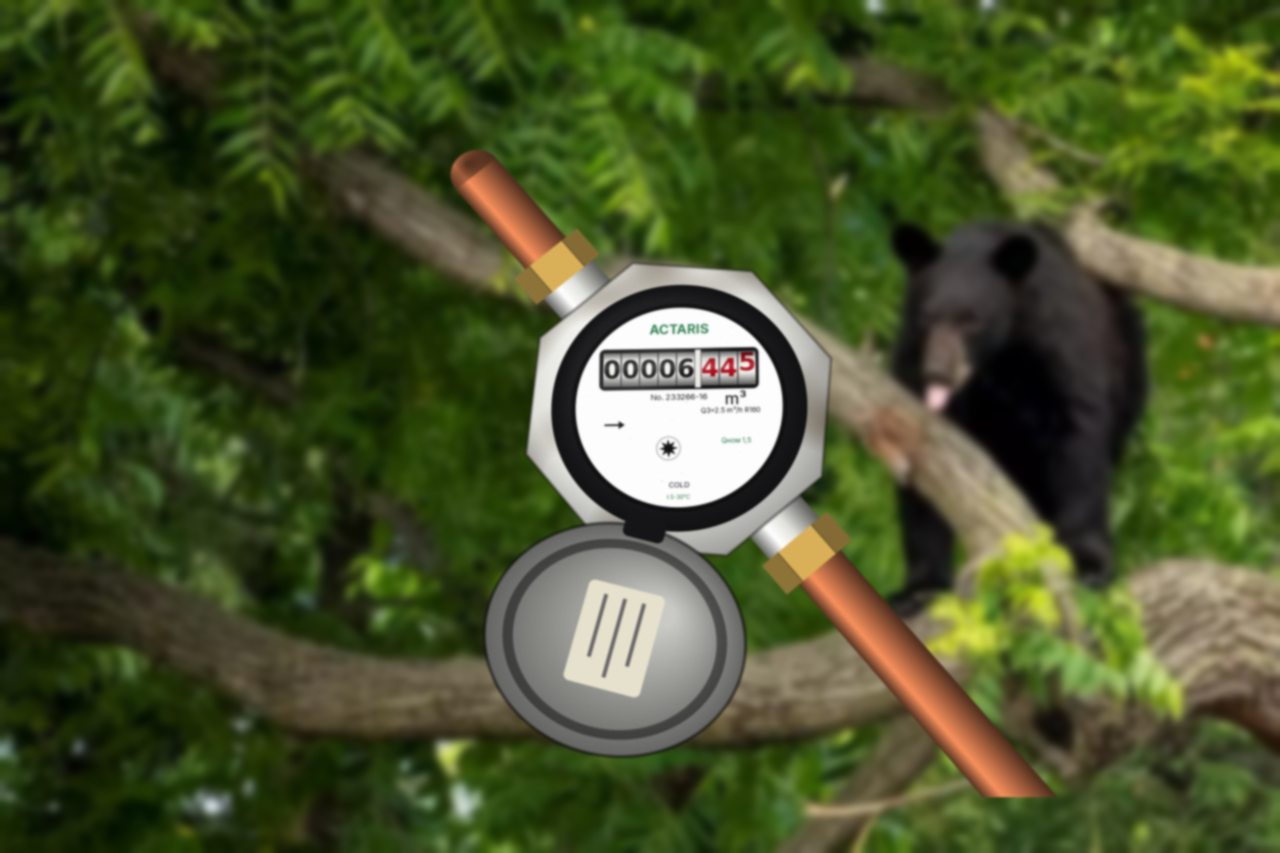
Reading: **6.445** m³
